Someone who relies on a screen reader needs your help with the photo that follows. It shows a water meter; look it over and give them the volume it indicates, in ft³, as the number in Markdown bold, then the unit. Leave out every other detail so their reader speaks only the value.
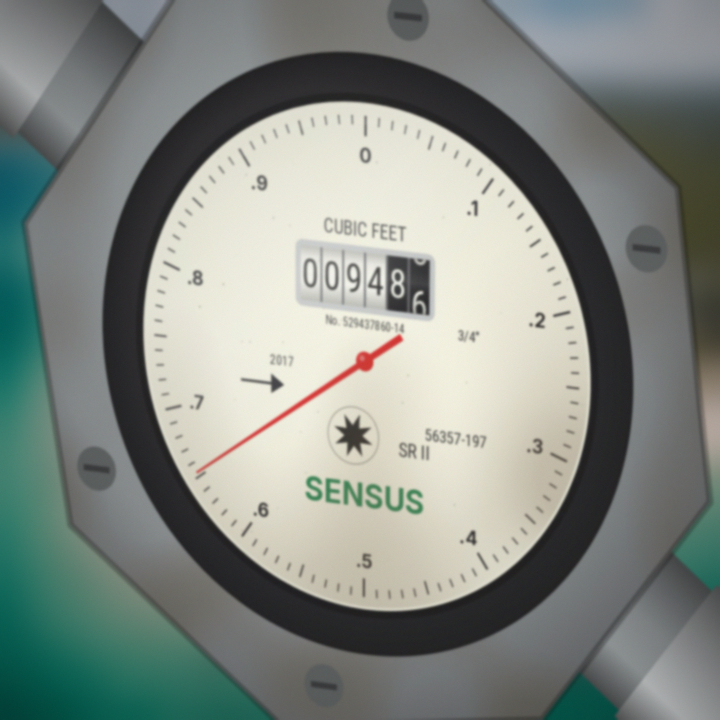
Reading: **9485.65** ft³
